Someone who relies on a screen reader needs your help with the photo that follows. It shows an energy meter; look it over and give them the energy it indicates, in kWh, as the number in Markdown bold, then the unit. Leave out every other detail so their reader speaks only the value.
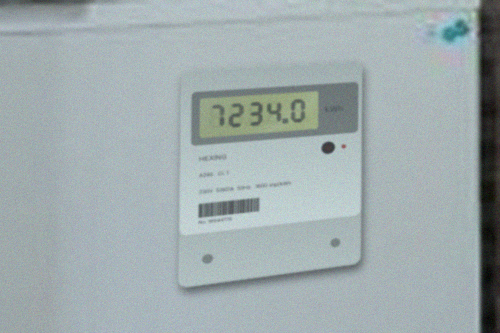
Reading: **7234.0** kWh
